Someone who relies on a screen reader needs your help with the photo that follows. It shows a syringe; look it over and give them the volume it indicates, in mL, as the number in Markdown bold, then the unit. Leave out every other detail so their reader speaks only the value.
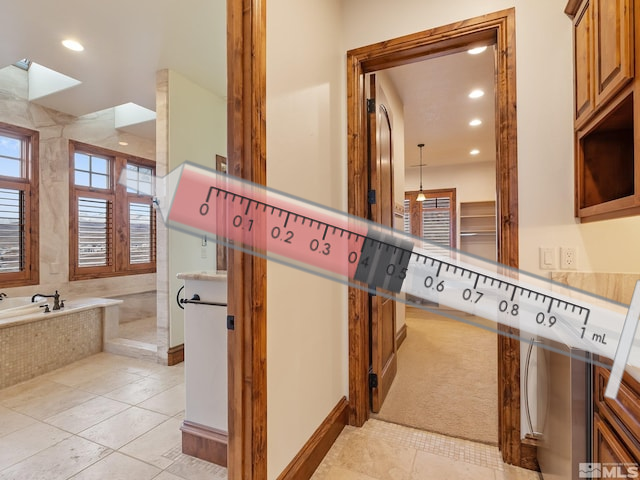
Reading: **0.4** mL
